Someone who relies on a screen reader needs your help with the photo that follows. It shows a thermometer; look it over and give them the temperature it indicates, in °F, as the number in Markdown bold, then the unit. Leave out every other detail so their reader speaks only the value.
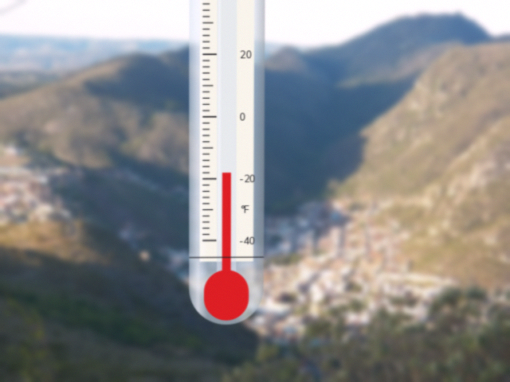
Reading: **-18** °F
